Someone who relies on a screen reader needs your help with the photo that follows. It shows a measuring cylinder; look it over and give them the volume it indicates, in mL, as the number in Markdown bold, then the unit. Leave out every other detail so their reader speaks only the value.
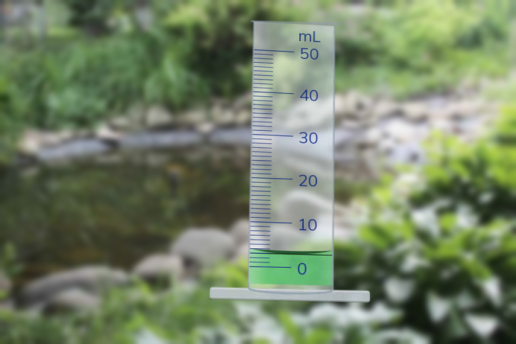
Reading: **3** mL
